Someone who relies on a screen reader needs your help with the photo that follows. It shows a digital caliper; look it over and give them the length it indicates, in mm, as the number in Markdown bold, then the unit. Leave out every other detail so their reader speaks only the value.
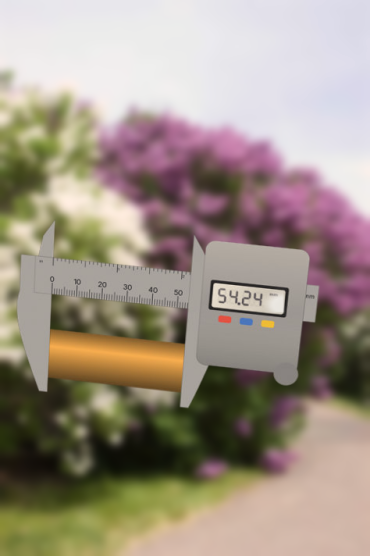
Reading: **54.24** mm
